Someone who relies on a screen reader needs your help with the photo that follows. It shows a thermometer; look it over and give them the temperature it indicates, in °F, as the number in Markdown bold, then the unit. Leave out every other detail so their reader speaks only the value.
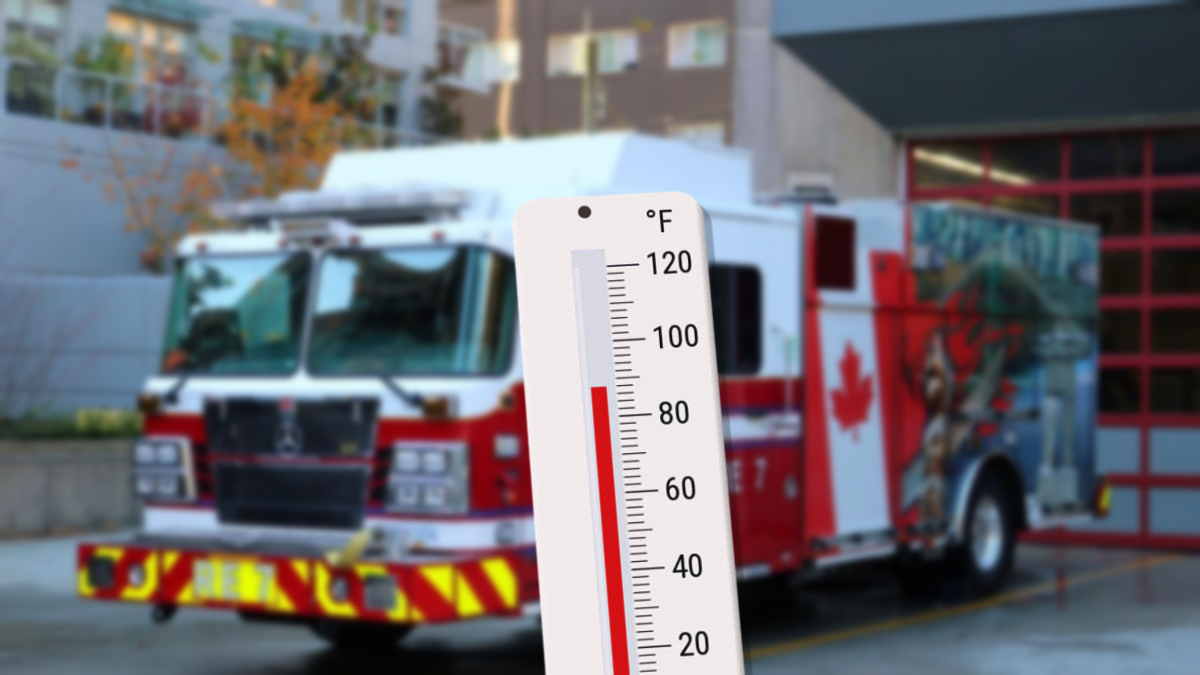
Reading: **88** °F
